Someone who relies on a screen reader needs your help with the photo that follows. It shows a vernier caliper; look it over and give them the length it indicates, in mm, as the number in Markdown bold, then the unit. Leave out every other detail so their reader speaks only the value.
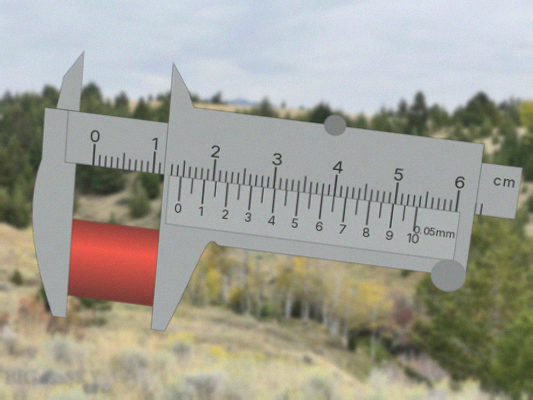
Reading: **14.6** mm
